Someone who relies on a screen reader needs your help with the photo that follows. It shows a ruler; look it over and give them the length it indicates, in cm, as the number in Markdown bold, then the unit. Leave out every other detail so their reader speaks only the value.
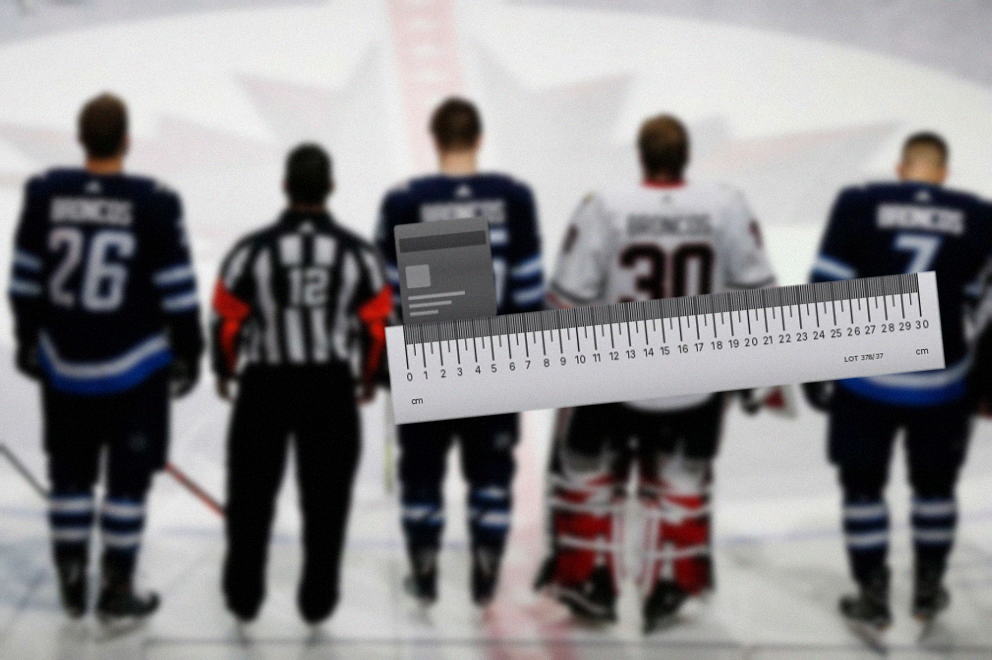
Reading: **5.5** cm
